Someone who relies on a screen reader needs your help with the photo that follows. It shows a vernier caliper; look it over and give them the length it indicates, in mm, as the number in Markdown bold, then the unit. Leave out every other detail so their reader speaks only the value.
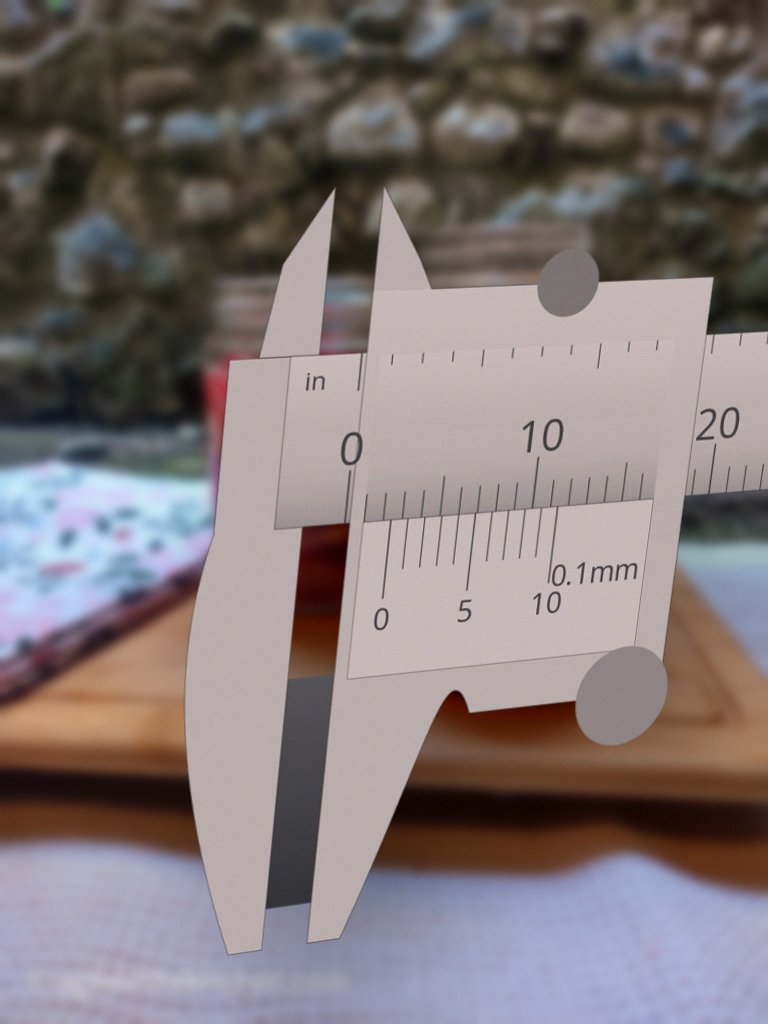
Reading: **2.4** mm
